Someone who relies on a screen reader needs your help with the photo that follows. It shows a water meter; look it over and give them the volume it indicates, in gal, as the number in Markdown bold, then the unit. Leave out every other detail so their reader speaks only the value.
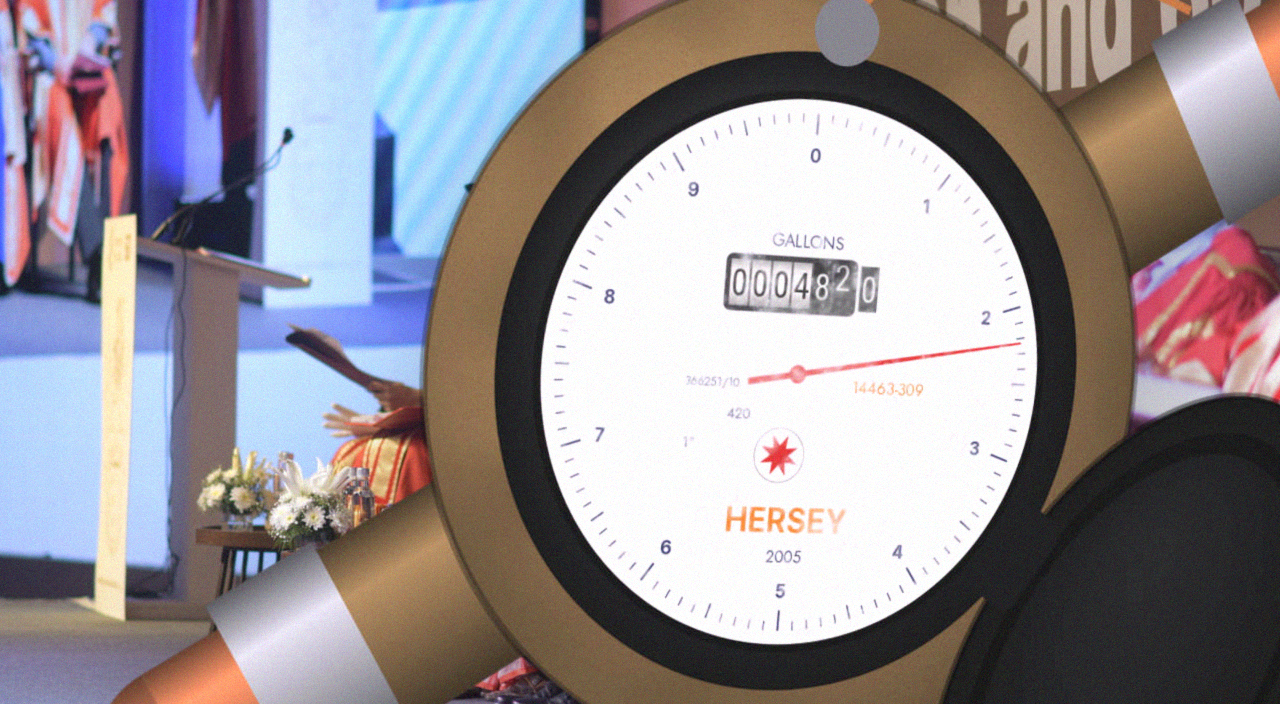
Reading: **4822.2** gal
